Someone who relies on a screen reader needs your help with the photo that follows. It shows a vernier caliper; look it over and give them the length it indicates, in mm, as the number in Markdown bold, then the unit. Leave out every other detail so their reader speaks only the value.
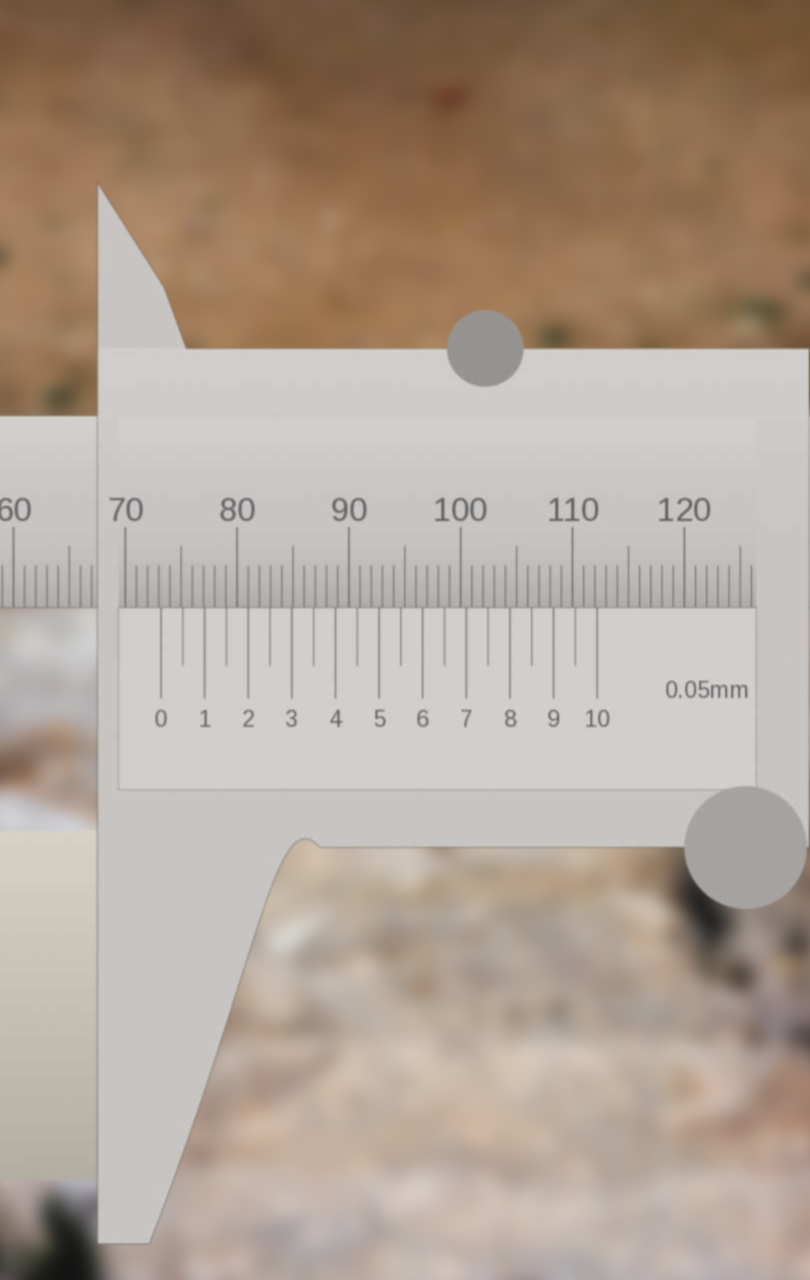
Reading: **73.2** mm
